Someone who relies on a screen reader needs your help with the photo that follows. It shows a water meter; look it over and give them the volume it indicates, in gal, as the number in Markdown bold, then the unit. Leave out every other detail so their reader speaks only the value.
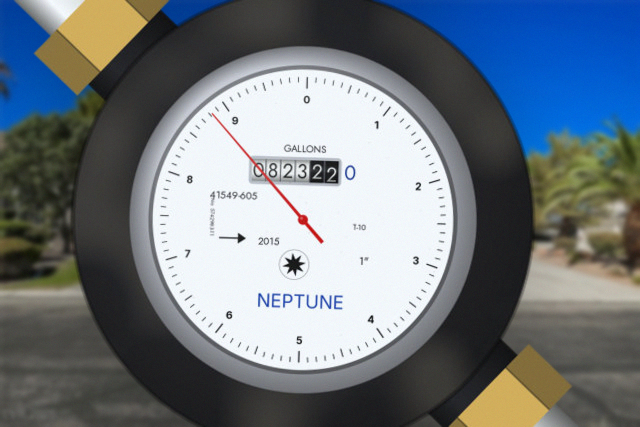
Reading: **823218.8** gal
